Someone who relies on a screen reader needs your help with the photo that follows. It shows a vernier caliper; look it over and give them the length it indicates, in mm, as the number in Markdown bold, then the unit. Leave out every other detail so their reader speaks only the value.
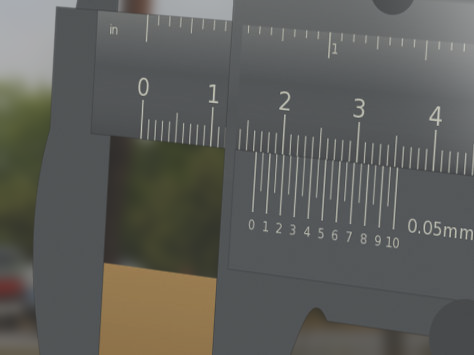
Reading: **16.4** mm
